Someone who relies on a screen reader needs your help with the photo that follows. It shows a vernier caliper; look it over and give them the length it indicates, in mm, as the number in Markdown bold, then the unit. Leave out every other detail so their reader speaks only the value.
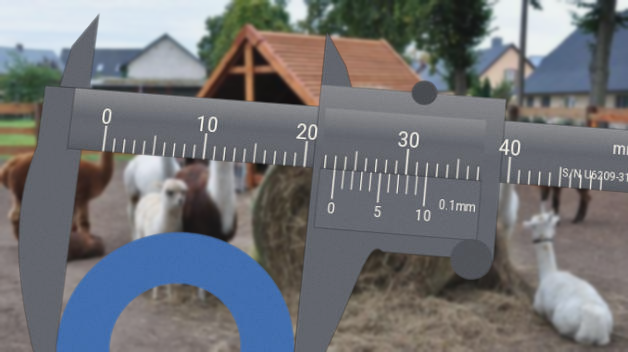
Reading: **23.0** mm
